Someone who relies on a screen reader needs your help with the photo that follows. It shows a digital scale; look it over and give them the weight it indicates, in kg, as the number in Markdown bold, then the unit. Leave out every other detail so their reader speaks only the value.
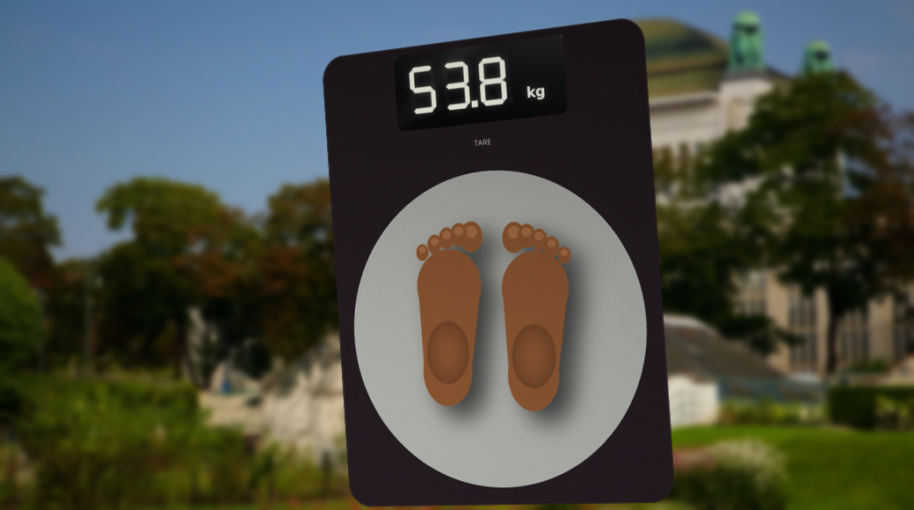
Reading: **53.8** kg
